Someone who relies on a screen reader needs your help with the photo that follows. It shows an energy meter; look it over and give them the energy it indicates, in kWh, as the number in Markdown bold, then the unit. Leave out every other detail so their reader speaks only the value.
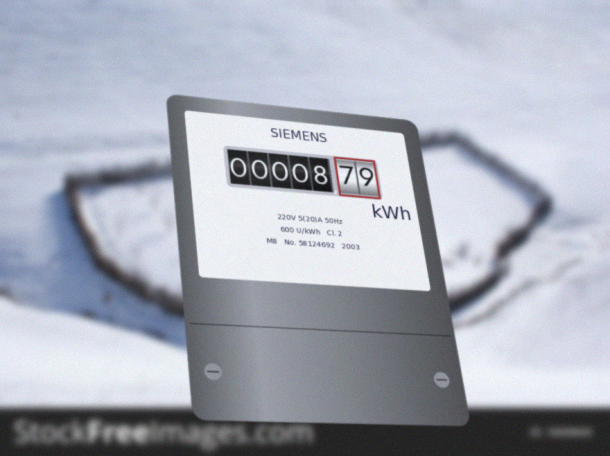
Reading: **8.79** kWh
